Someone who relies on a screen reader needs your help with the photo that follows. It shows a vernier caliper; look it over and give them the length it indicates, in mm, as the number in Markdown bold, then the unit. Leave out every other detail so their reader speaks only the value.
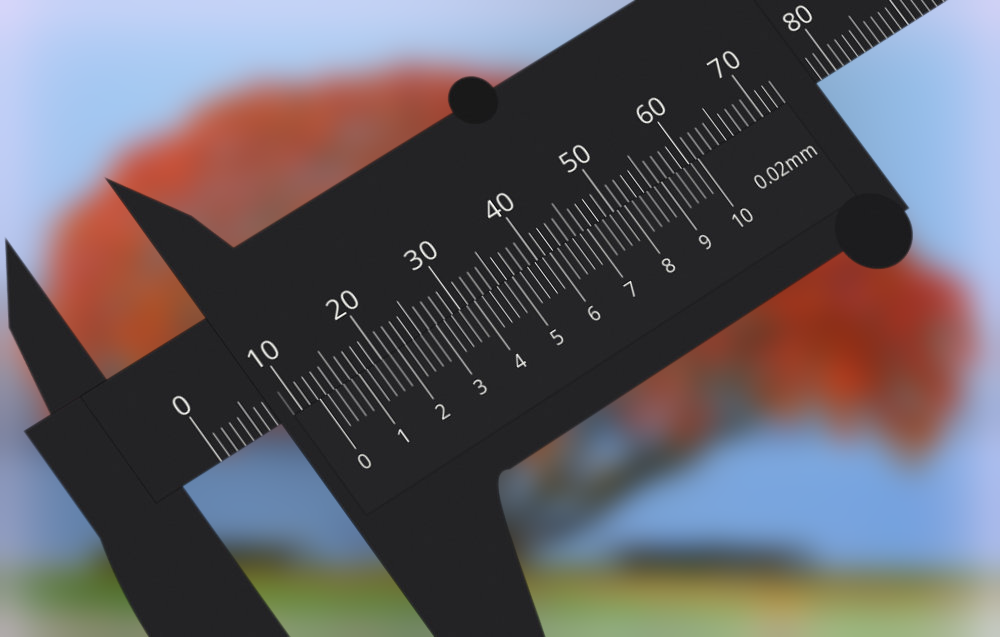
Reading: **12.2** mm
